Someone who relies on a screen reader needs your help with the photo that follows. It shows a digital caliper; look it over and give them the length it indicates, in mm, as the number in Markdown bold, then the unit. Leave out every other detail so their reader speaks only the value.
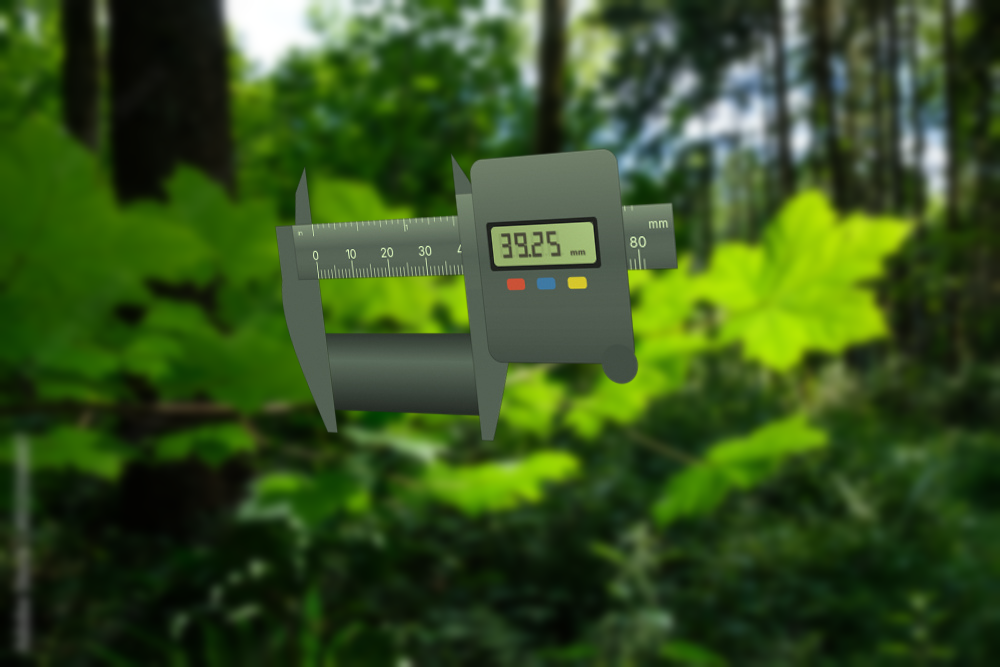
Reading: **39.25** mm
